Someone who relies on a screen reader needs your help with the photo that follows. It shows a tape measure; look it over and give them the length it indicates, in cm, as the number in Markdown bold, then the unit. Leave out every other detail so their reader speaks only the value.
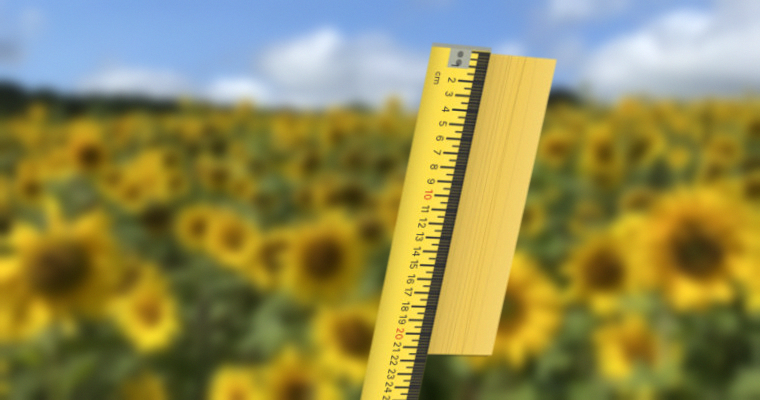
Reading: **21.5** cm
